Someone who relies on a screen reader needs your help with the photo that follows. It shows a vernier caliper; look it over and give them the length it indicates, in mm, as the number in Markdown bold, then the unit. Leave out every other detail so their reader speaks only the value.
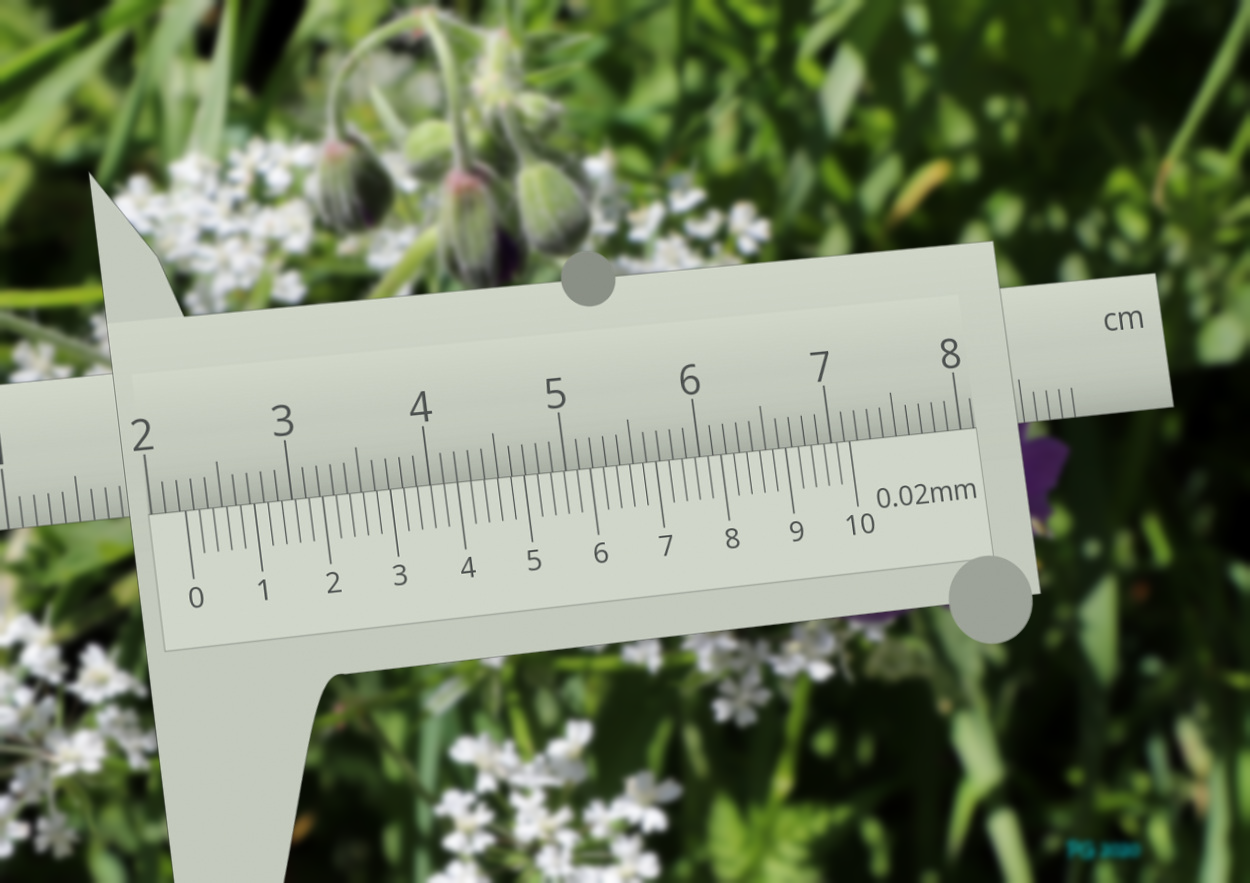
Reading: **22.4** mm
